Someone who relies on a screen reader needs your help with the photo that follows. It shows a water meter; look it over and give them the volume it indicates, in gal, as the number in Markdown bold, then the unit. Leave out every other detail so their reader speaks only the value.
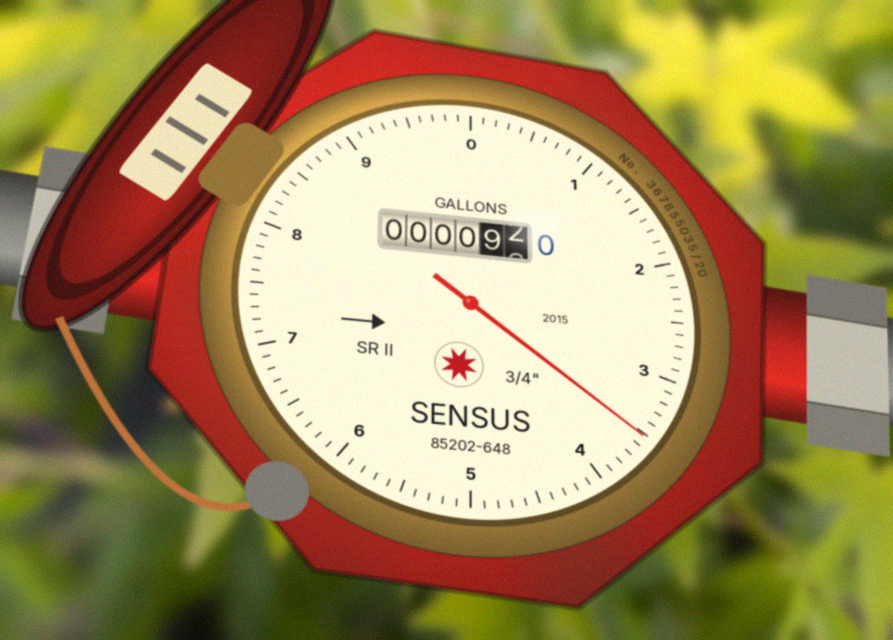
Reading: **923.5** gal
